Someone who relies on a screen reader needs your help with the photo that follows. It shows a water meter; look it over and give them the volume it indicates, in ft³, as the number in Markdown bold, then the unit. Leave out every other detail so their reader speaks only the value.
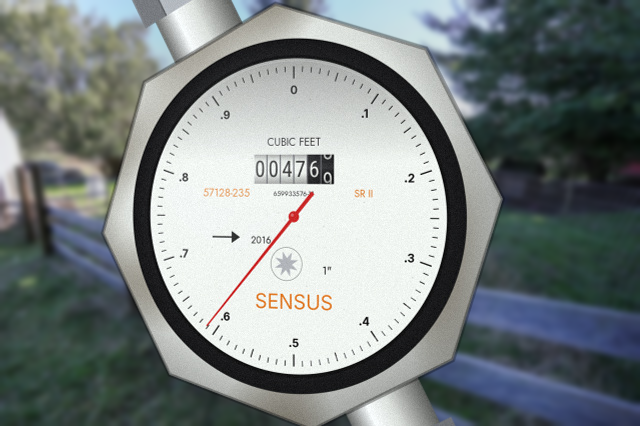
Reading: **4768.61** ft³
